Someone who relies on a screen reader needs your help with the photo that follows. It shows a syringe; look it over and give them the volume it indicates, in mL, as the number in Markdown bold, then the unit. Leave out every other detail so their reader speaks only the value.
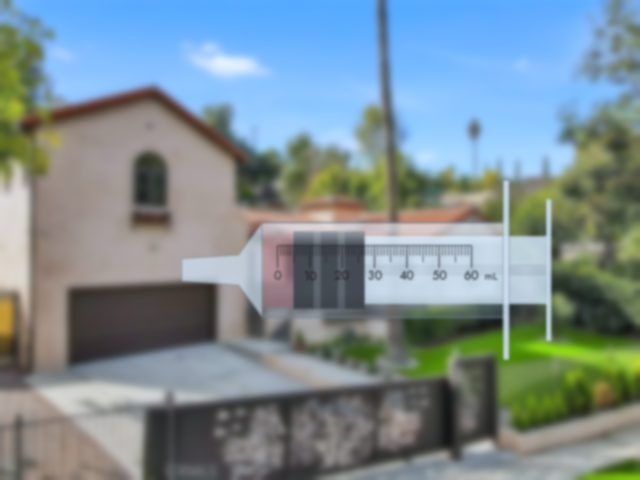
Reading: **5** mL
